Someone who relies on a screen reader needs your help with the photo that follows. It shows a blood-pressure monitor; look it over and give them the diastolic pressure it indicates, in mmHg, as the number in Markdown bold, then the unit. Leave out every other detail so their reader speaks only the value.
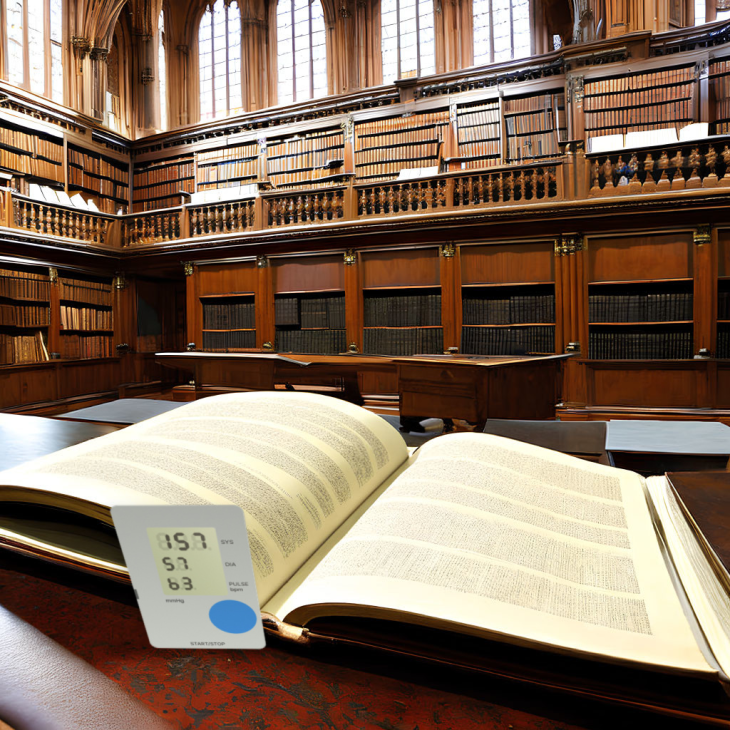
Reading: **57** mmHg
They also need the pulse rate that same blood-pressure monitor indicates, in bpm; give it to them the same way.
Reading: **63** bpm
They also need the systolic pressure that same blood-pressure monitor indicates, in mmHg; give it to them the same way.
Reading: **157** mmHg
